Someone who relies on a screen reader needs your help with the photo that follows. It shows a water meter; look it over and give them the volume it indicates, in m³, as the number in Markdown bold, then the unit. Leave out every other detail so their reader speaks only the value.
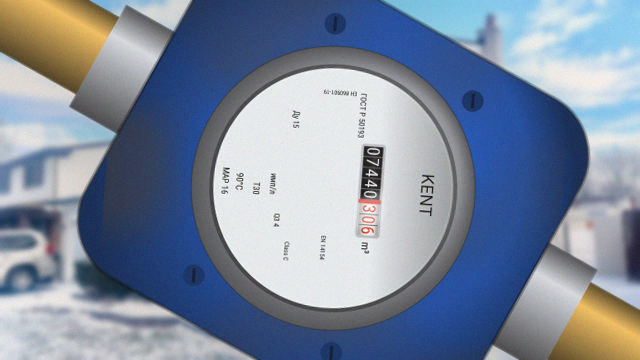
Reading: **7440.306** m³
